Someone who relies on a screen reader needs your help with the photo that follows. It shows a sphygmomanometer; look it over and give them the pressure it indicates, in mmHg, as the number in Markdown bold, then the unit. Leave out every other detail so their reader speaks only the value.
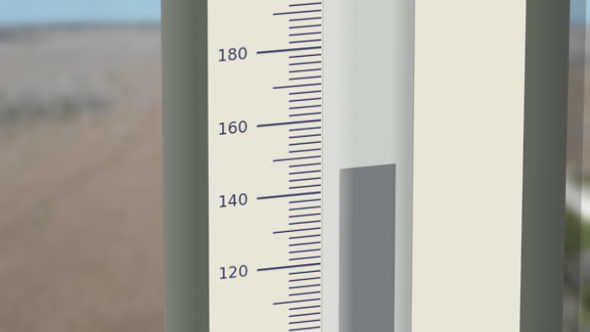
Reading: **146** mmHg
